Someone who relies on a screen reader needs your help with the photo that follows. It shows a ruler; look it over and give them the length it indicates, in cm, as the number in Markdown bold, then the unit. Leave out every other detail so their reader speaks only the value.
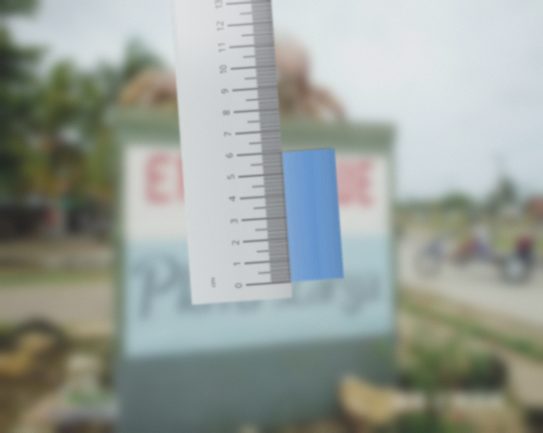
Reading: **6** cm
